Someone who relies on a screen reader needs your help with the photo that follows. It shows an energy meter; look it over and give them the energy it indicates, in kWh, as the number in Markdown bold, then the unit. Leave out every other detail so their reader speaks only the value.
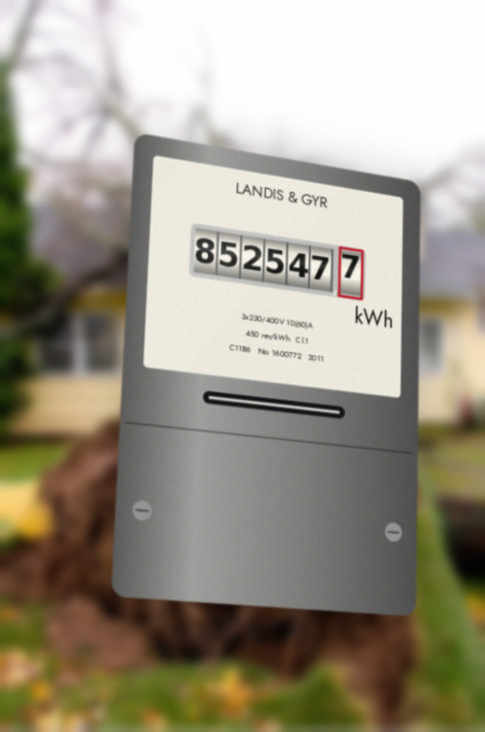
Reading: **852547.7** kWh
